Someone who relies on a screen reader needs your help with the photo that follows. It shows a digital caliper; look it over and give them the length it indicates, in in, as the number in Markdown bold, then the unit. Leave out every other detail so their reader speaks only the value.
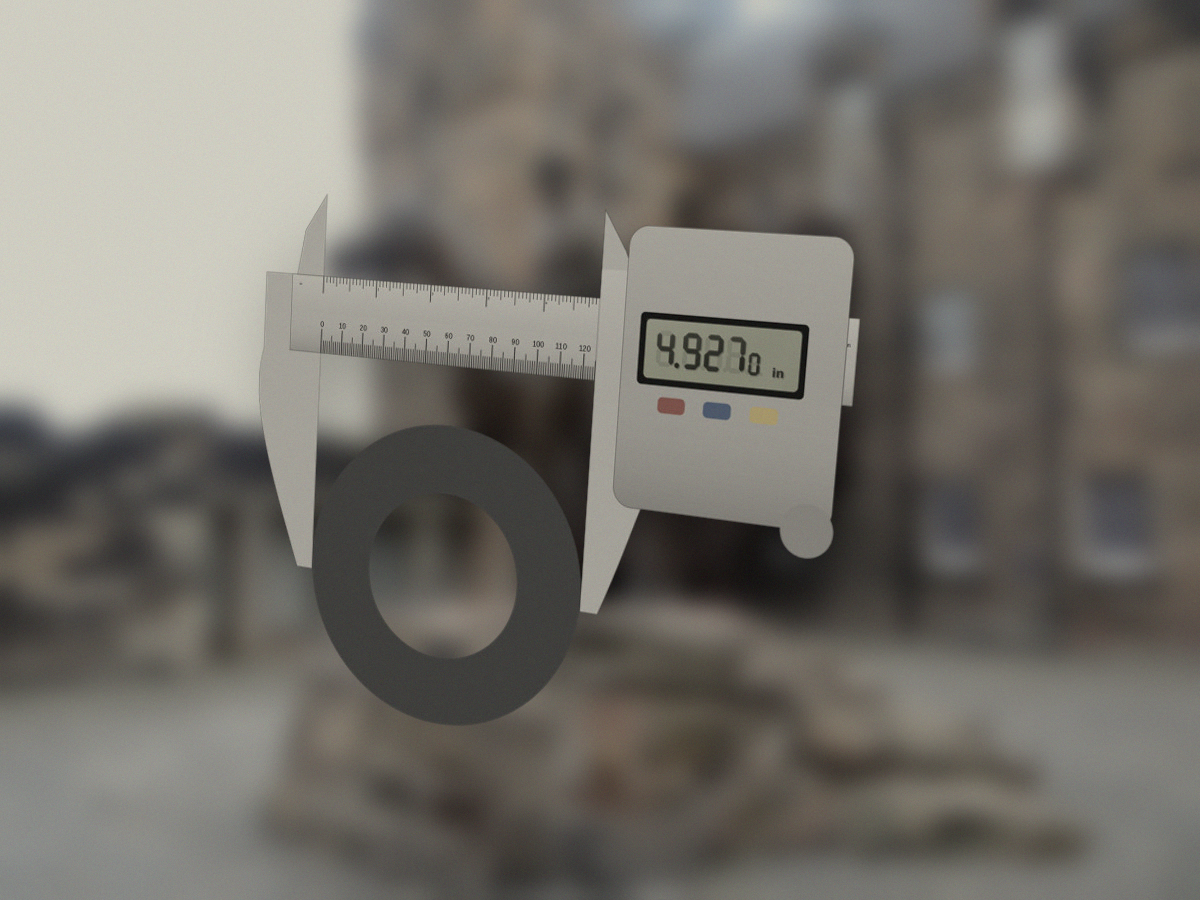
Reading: **4.9270** in
